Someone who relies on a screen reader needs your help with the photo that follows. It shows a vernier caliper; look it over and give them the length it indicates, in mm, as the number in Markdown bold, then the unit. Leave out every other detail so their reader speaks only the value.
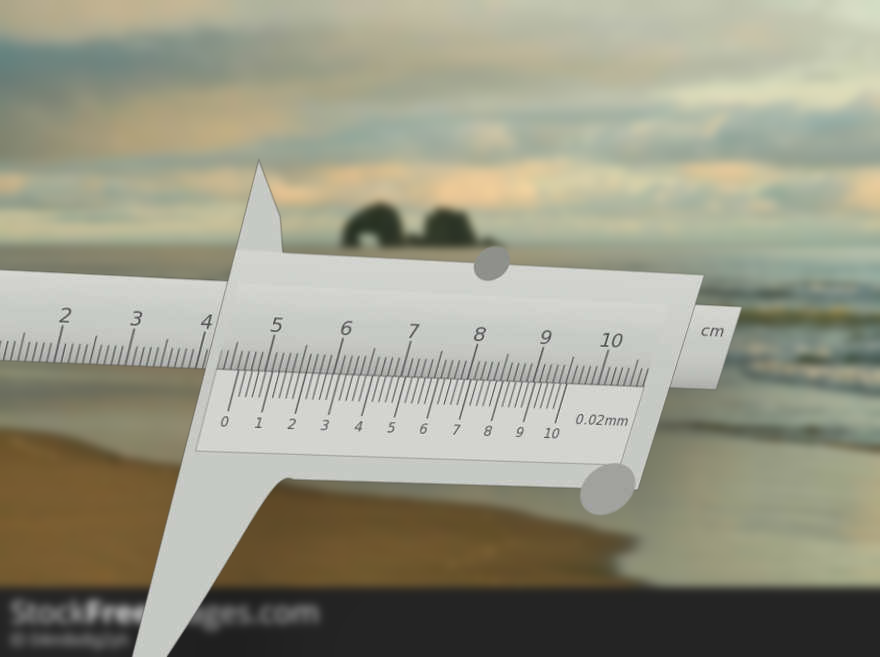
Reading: **46.2** mm
